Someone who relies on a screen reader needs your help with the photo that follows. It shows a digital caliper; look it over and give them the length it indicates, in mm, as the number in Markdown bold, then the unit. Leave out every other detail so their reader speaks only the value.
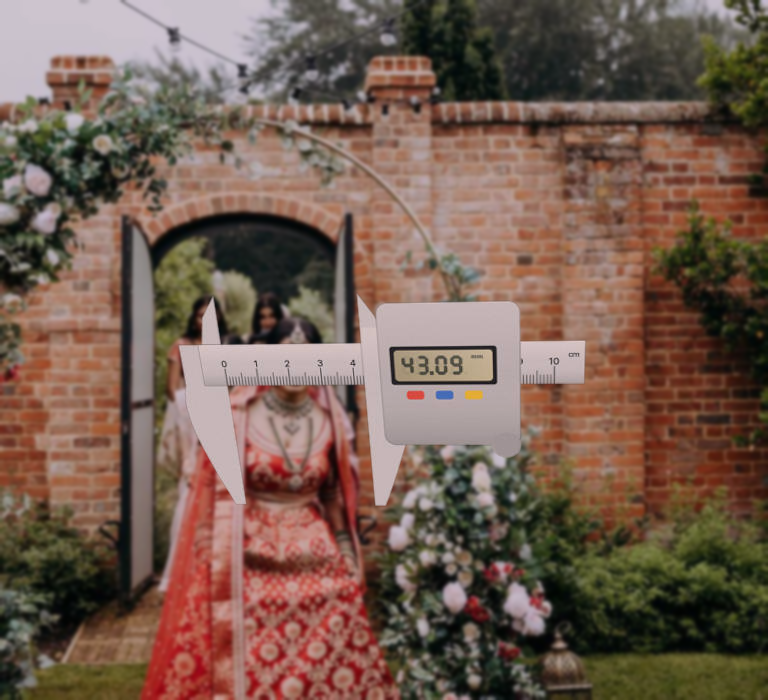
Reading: **43.09** mm
